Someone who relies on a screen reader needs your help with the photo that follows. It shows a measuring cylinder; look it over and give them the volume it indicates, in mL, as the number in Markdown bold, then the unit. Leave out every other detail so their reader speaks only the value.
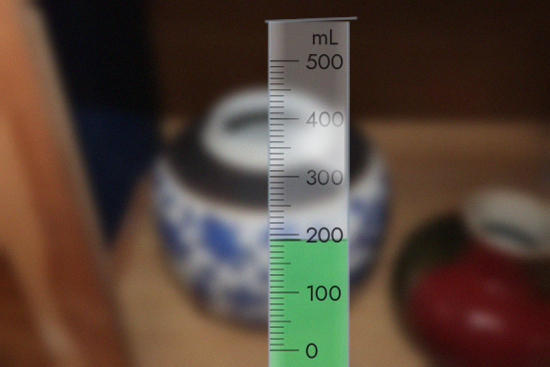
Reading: **190** mL
